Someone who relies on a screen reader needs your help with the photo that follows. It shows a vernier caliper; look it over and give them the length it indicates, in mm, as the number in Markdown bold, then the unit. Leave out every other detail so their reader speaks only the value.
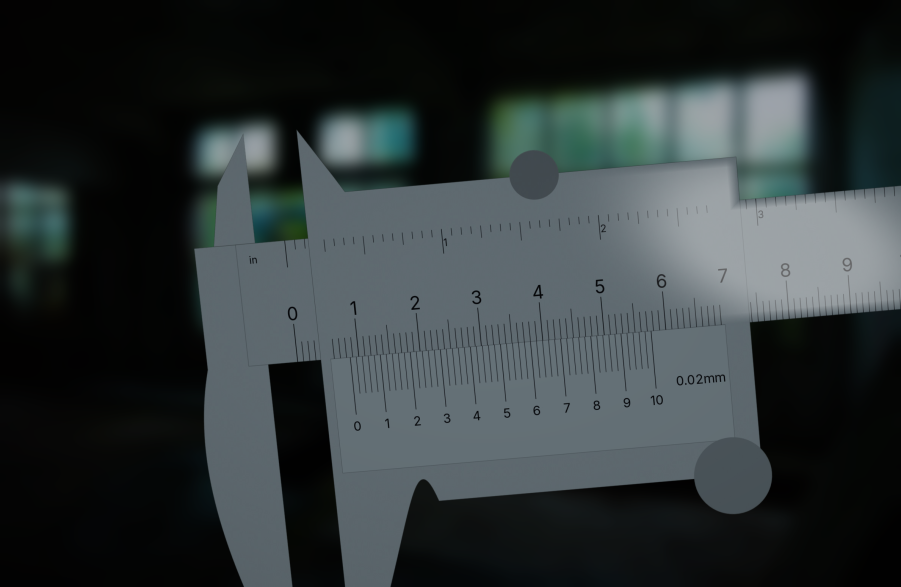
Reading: **8.6** mm
